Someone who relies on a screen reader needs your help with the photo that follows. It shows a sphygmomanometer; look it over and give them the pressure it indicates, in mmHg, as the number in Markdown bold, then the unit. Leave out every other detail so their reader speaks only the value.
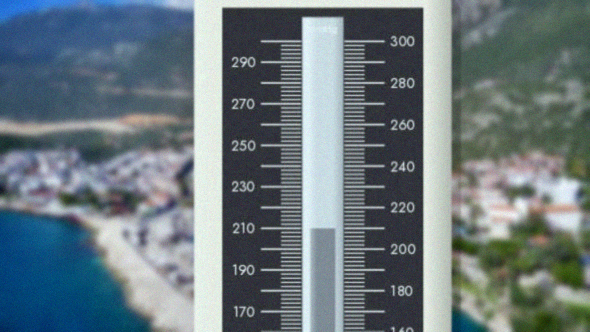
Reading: **210** mmHg
